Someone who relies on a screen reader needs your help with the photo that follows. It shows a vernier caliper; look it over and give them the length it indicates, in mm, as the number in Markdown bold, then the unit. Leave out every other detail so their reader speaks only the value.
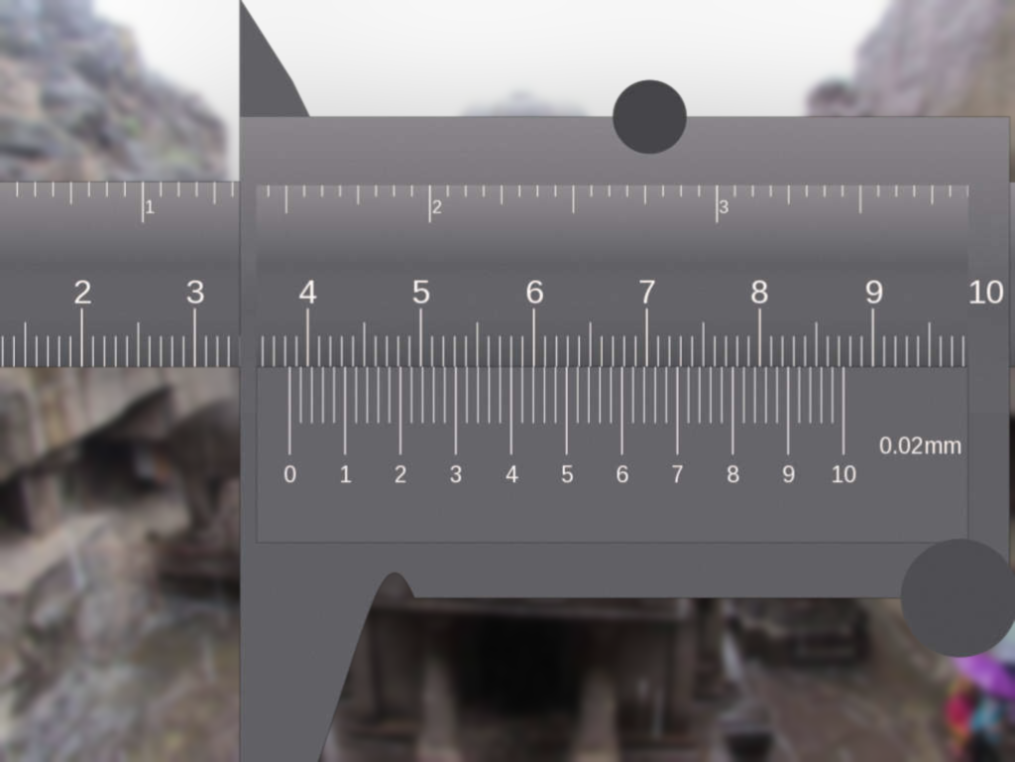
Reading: **38.4** mm
